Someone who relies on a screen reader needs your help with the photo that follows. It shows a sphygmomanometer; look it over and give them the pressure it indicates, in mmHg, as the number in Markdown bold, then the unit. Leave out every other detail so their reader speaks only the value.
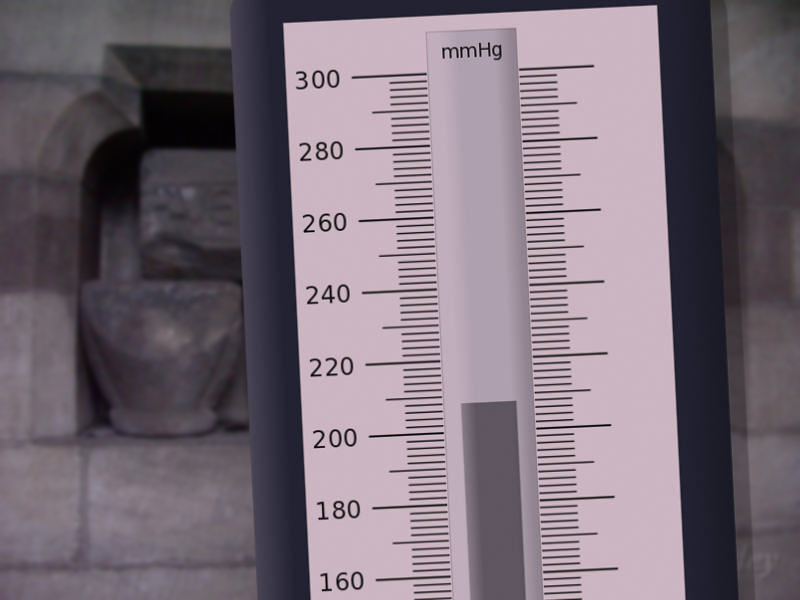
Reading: **208** mmHg
